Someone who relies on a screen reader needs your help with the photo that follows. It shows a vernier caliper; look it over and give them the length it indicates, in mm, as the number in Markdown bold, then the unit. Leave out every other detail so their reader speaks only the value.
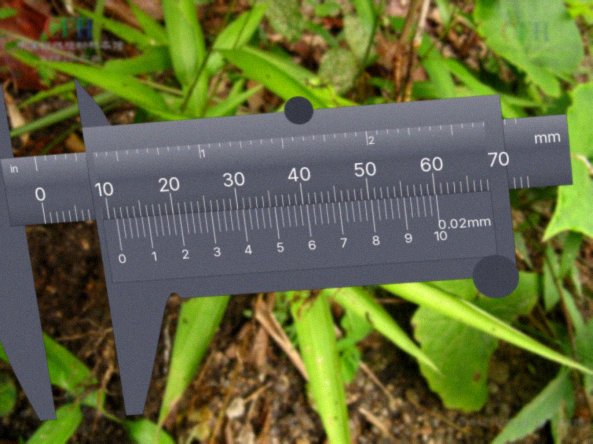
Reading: **11.2** mm
